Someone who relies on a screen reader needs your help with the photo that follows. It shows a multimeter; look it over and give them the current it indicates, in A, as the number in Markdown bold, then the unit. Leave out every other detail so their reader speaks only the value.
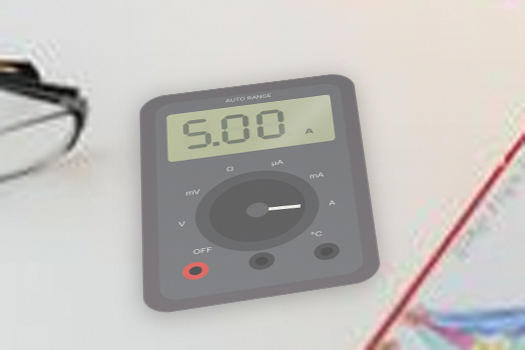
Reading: **5.00** A
